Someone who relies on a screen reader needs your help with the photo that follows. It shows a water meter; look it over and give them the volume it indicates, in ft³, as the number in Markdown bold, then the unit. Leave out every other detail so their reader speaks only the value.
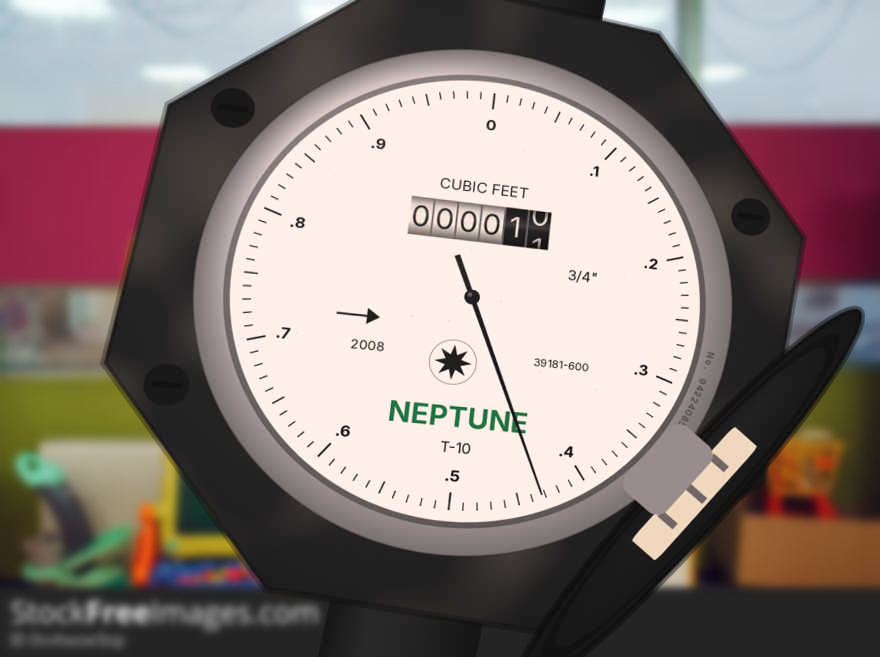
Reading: **10.43** ft³
